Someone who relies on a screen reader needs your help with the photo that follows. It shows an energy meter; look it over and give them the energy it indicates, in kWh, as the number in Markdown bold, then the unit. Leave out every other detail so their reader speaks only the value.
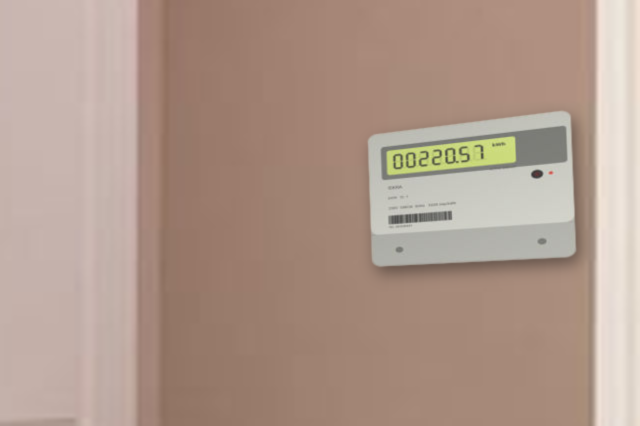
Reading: **220.57** kWh
